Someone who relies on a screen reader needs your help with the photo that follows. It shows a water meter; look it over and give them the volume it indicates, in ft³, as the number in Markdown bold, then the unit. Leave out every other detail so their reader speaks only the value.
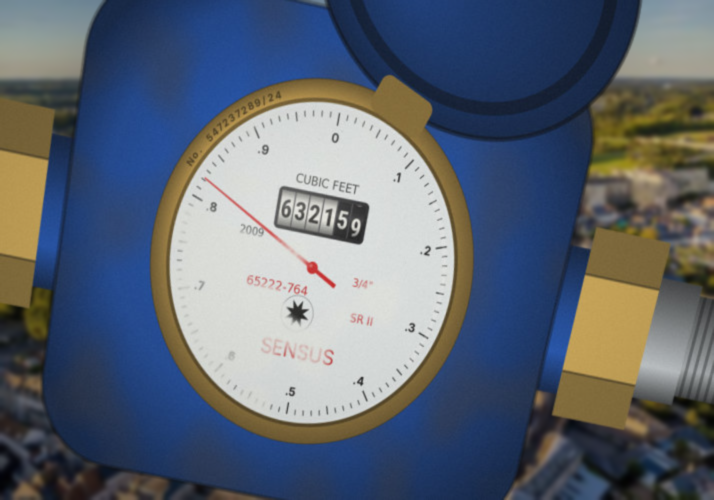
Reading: **632158.82** ft³
